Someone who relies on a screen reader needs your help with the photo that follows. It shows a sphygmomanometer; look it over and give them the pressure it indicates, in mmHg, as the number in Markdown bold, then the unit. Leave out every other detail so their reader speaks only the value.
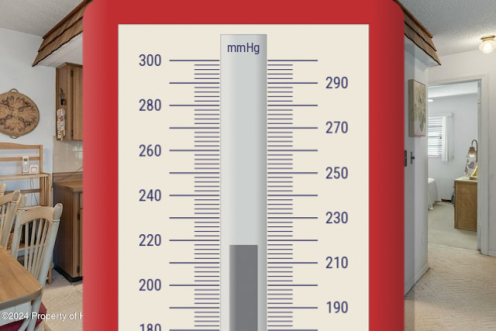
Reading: **218** mmHg
